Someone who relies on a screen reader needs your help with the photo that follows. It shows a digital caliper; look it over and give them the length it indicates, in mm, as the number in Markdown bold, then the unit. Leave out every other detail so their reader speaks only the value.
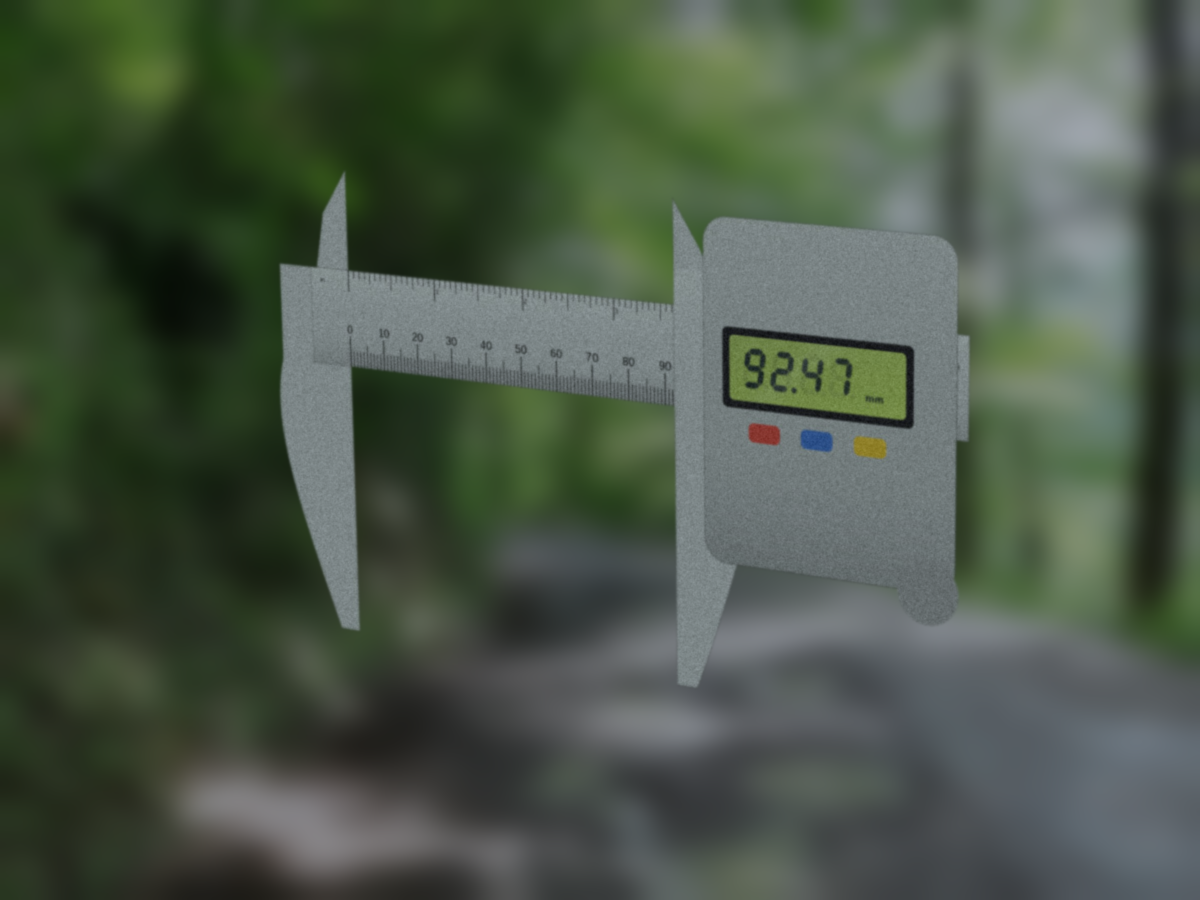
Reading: **92.47** mm
